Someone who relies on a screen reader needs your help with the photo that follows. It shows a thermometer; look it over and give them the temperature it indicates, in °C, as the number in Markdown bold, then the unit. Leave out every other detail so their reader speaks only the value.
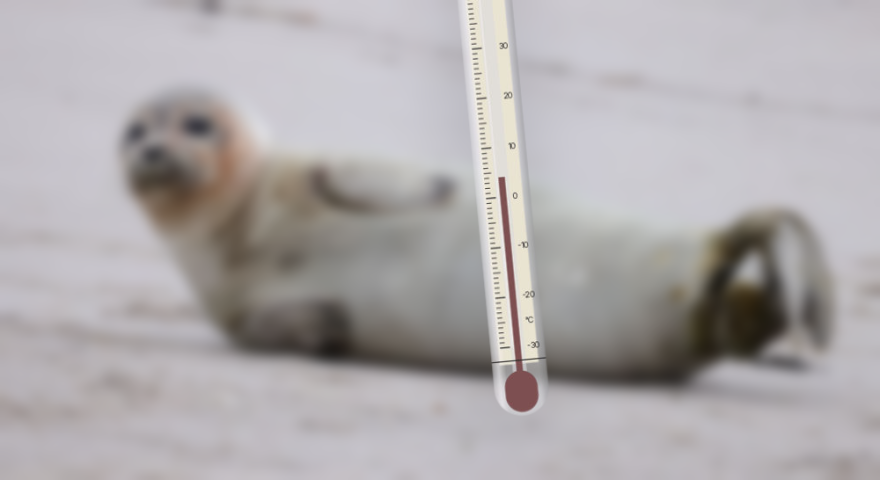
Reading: **4** °C
